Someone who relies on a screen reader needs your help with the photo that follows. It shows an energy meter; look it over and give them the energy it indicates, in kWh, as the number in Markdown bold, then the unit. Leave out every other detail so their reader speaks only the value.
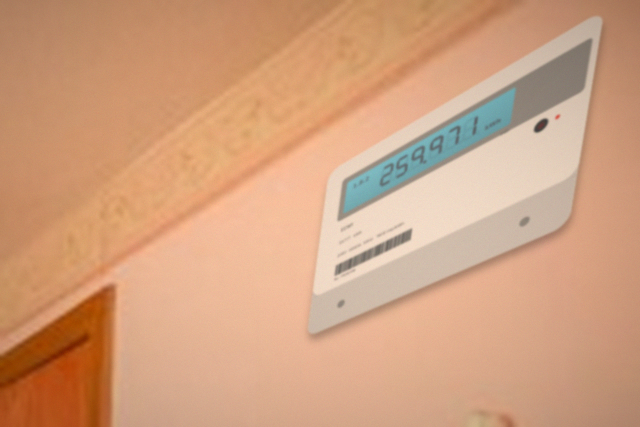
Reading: **259.971** kWh
